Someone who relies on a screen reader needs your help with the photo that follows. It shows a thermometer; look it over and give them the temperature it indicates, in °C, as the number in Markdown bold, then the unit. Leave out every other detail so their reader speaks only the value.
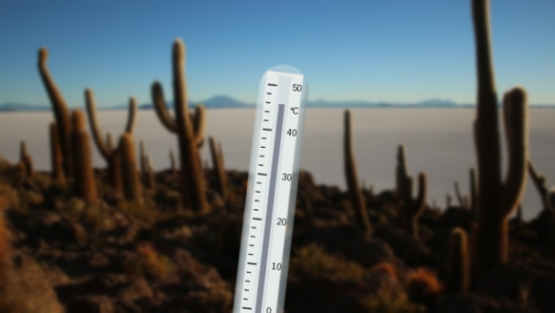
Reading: **46** °C
